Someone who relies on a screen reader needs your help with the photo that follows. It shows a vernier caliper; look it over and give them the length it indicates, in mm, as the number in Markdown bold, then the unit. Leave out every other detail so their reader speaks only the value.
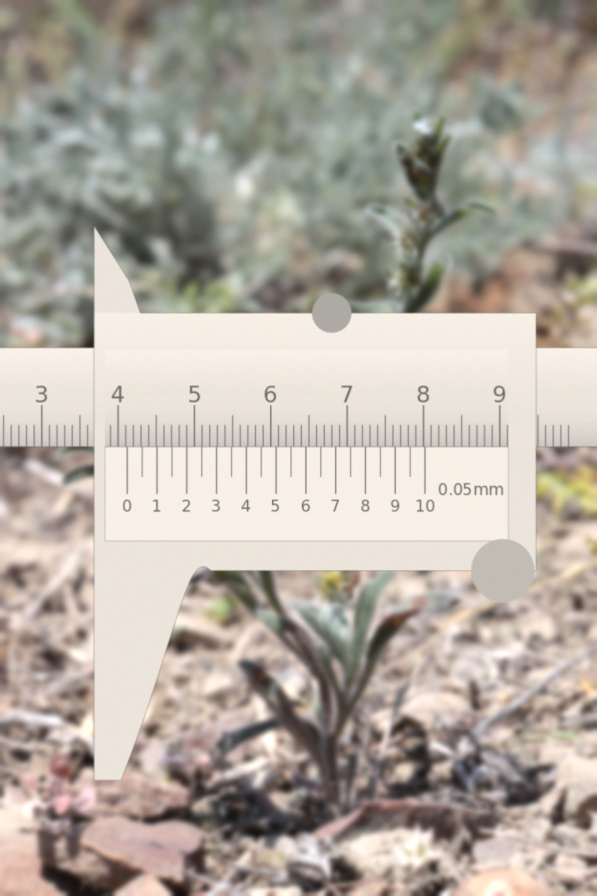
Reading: **41.2** mm
